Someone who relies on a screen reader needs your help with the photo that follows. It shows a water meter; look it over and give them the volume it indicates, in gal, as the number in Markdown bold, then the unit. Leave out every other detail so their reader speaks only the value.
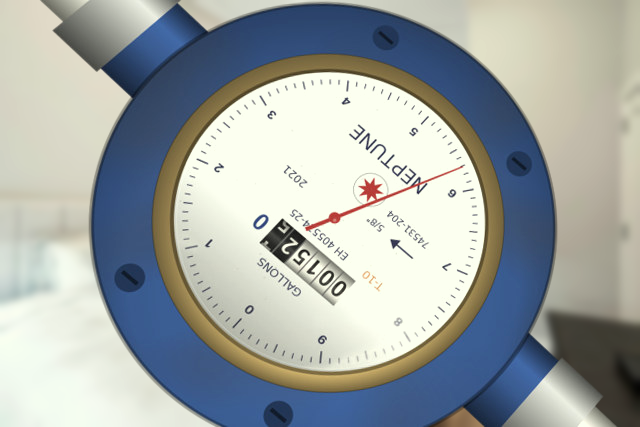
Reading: **15245.7** gal
